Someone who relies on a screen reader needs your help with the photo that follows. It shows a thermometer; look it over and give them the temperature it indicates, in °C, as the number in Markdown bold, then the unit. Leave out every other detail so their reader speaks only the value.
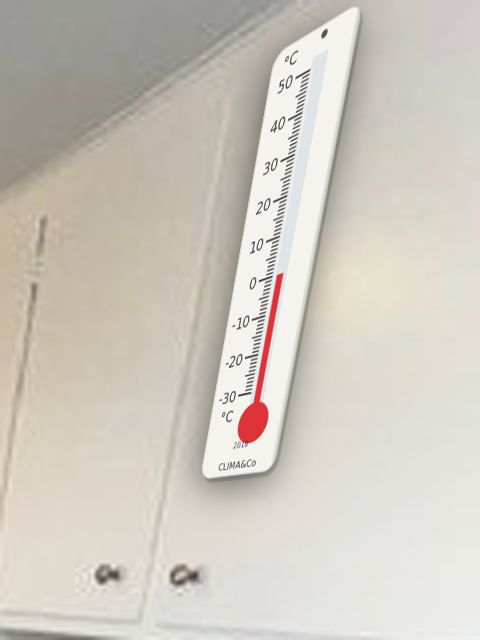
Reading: **0** °C
